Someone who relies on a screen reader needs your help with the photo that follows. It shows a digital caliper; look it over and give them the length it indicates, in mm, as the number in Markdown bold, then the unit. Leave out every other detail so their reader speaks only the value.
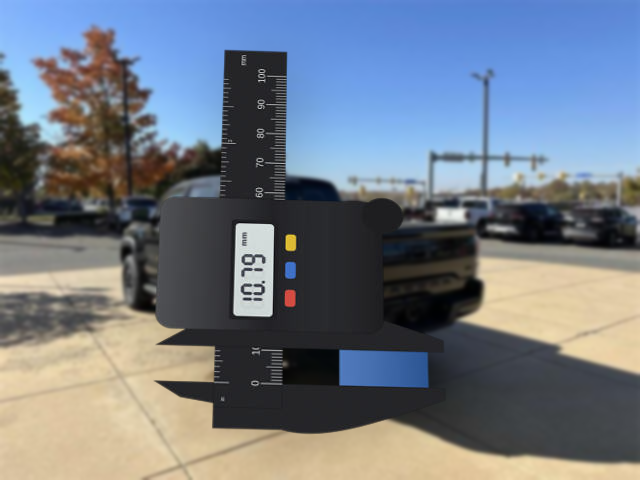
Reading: **10.79** mm
